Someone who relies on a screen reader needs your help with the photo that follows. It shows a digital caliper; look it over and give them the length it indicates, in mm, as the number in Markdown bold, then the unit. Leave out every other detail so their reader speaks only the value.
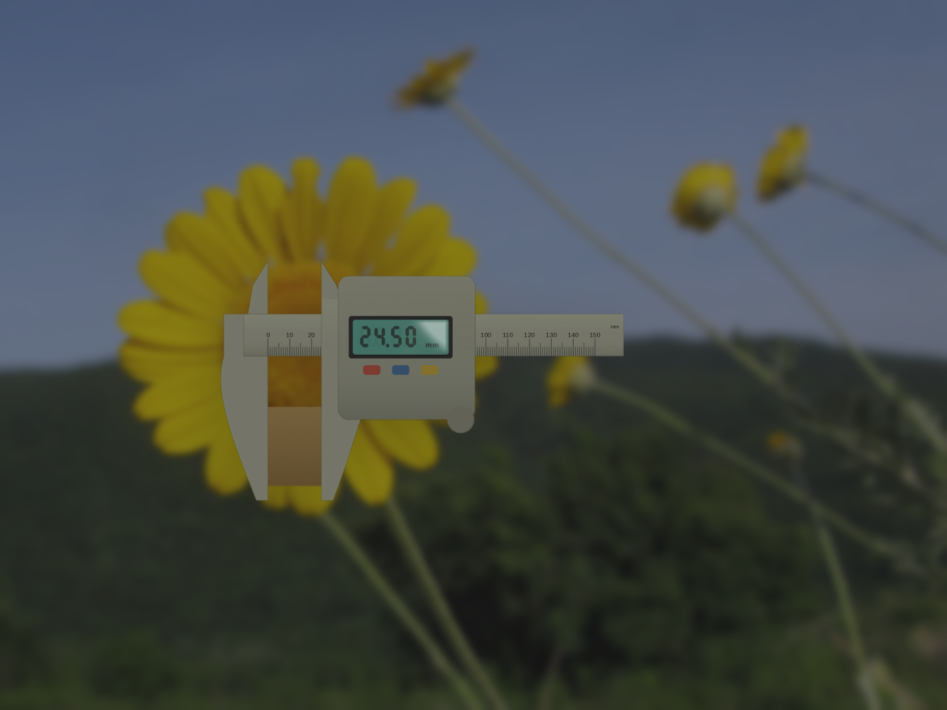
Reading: **24.50** mm
